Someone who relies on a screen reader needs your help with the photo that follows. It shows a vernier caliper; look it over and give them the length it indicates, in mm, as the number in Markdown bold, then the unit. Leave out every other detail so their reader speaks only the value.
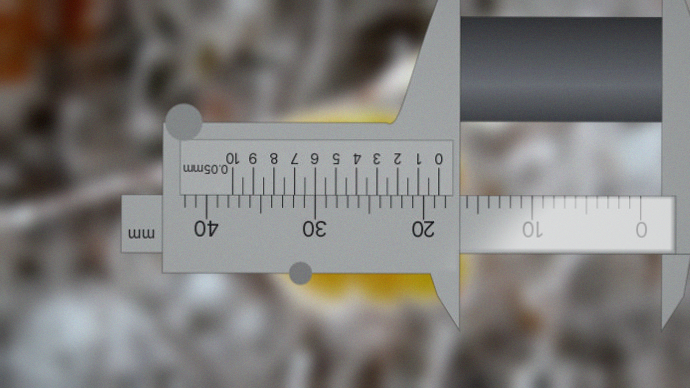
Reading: **18.6** mm
